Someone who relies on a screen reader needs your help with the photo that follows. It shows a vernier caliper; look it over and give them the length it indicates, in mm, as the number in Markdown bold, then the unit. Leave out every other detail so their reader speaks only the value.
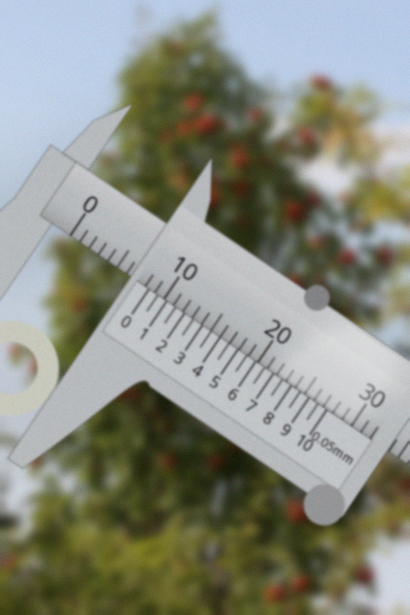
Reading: **8.4** mm
